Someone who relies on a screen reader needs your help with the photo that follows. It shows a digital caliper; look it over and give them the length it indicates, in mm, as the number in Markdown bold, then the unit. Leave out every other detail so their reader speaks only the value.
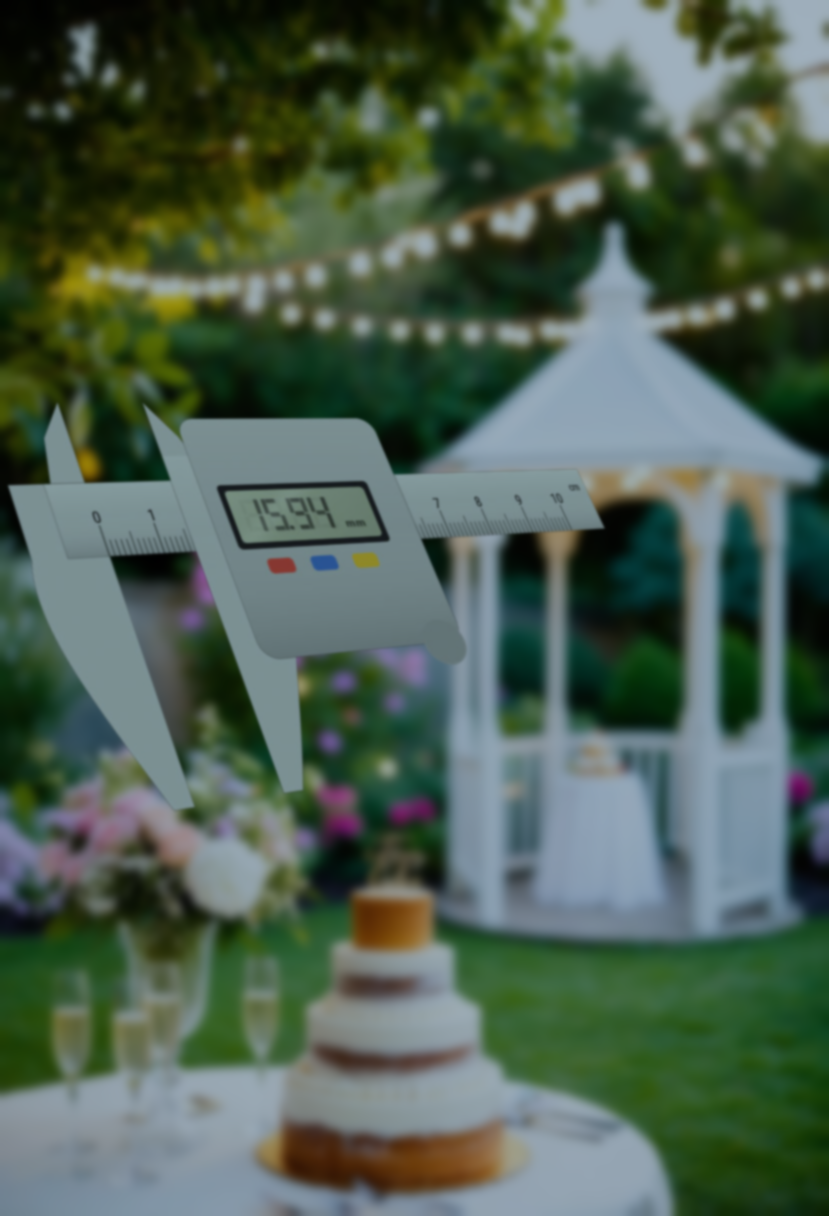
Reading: **15.94** mm
